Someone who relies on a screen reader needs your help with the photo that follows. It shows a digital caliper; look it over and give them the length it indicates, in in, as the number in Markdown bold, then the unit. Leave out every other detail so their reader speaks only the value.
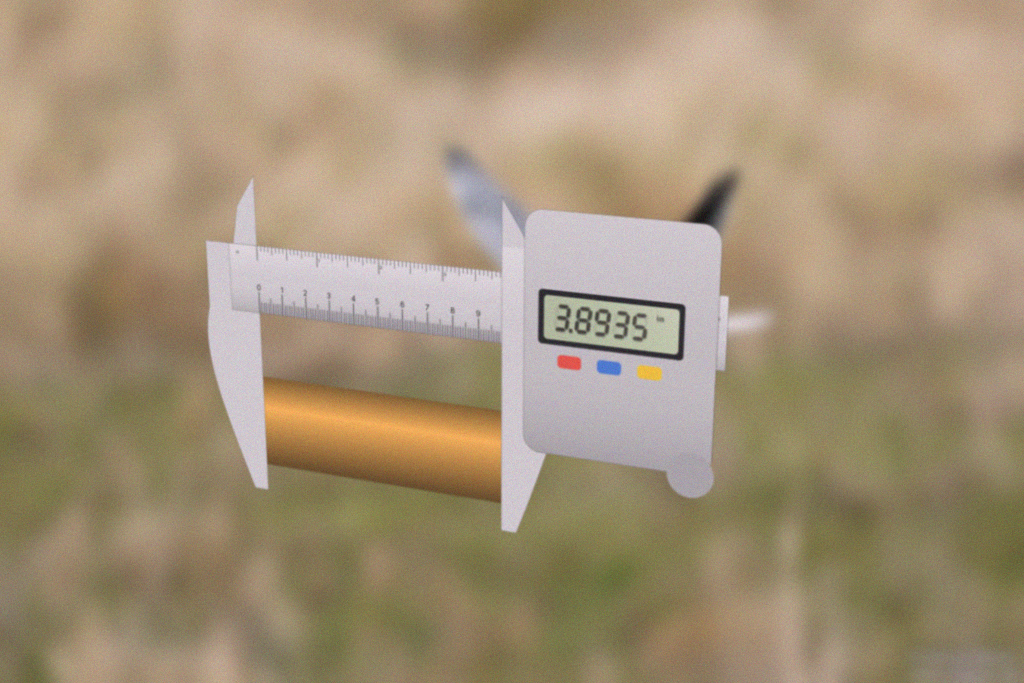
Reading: **3.8935** in
